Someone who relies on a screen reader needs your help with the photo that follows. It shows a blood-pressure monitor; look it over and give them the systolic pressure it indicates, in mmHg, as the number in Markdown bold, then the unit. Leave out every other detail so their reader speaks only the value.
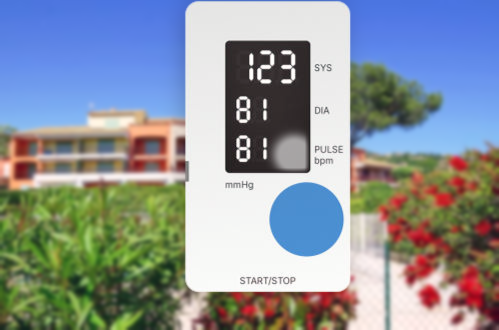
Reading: **123** mmHg
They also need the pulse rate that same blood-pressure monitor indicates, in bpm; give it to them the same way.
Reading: **81** bpm
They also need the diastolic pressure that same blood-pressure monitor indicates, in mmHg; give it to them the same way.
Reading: **81** mmHg
